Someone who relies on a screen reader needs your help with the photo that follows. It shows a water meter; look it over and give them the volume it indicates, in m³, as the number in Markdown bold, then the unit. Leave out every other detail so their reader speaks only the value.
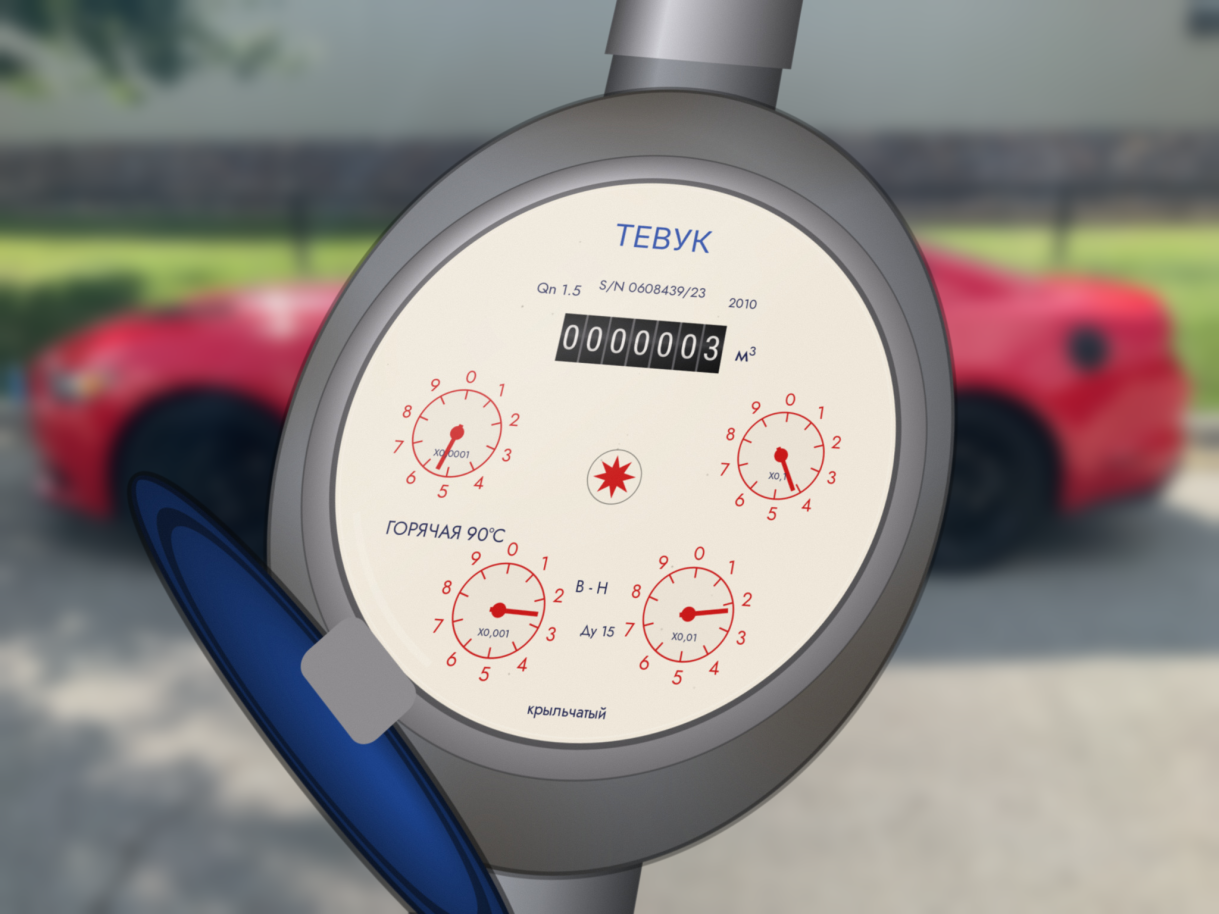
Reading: **3.4225** m³
